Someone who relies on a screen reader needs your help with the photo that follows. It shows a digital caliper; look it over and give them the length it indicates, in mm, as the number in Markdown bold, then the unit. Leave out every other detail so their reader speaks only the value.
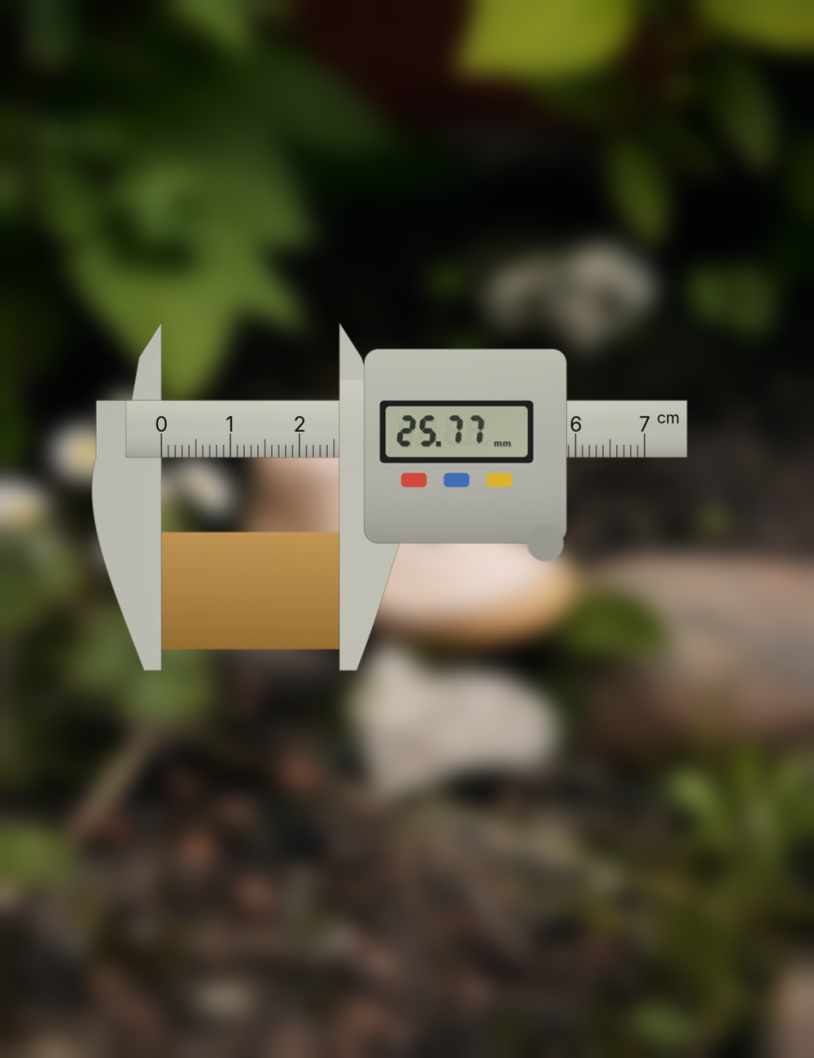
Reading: **25.77** mm
